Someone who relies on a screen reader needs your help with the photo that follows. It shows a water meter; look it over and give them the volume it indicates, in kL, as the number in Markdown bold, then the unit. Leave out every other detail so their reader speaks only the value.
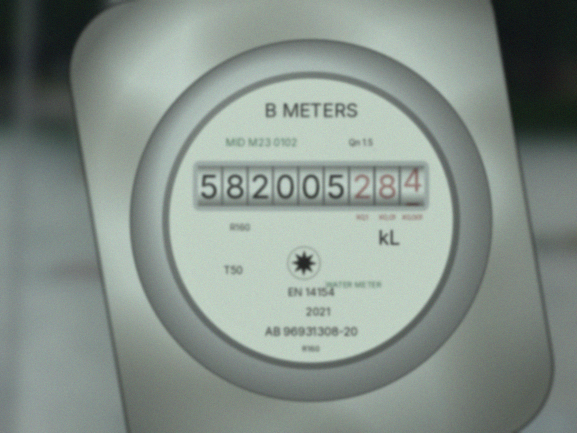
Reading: **582005.284** kL
